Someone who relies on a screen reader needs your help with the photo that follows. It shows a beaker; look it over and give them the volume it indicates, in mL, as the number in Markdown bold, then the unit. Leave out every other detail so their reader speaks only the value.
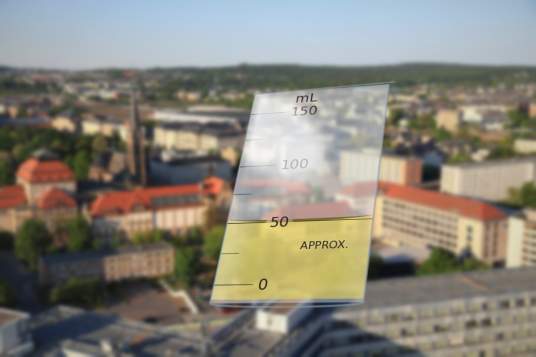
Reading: **50** mL
